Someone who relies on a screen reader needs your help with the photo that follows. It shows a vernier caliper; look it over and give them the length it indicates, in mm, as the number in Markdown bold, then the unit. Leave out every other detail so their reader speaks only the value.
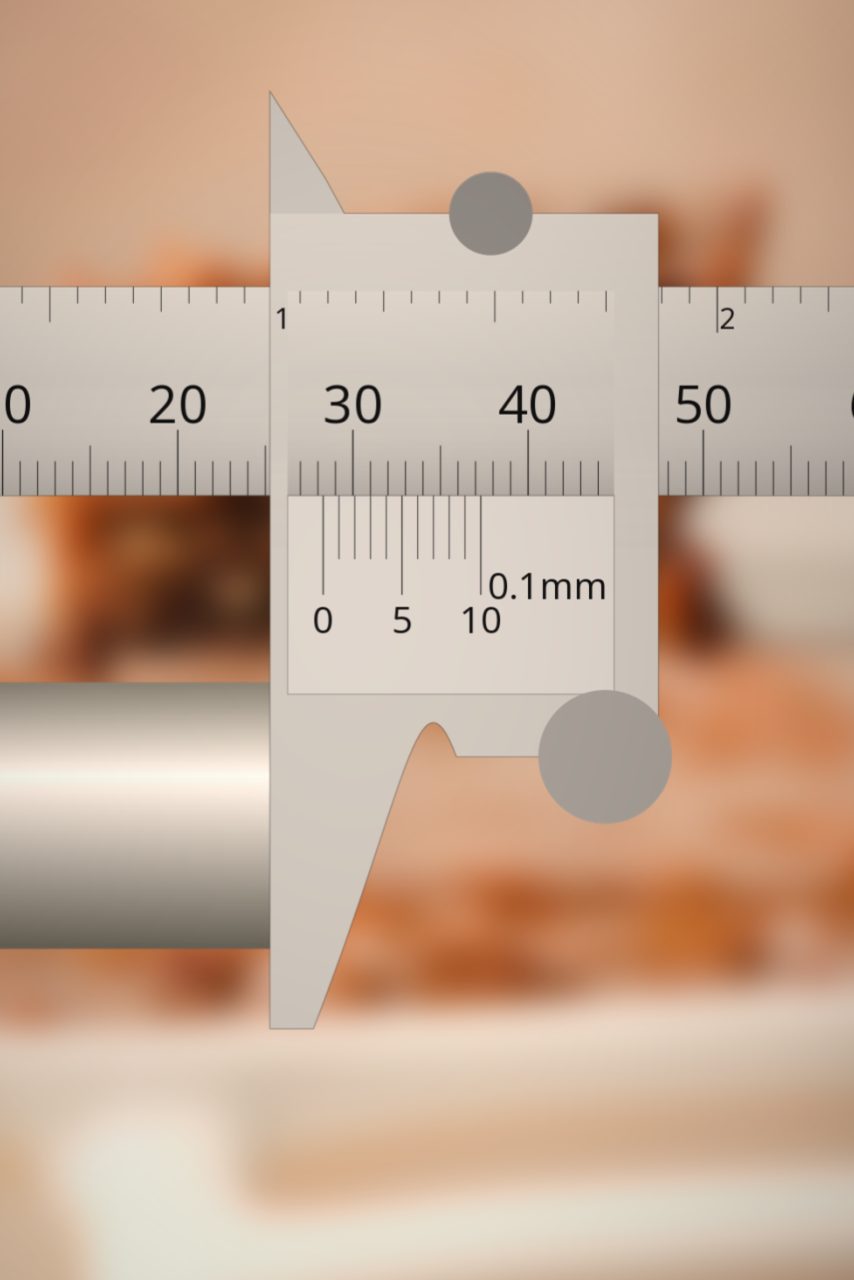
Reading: **28.3** mm
